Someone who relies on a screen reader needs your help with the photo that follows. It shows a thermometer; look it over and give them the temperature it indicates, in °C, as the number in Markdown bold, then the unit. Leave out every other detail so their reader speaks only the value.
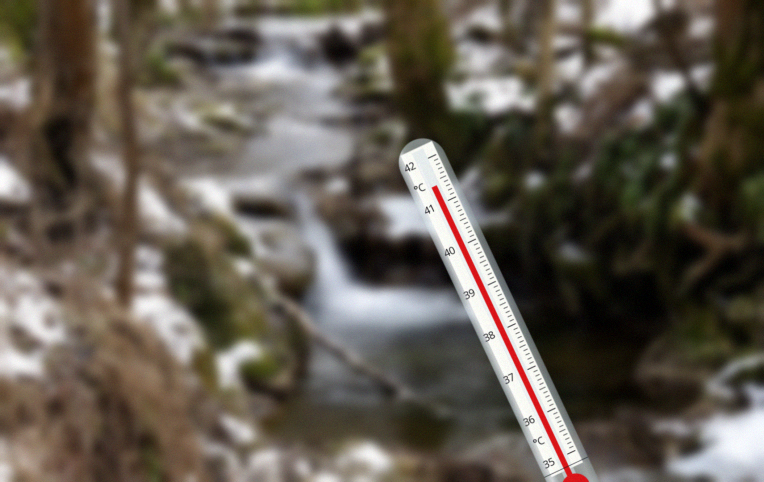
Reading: **41.4** °C
